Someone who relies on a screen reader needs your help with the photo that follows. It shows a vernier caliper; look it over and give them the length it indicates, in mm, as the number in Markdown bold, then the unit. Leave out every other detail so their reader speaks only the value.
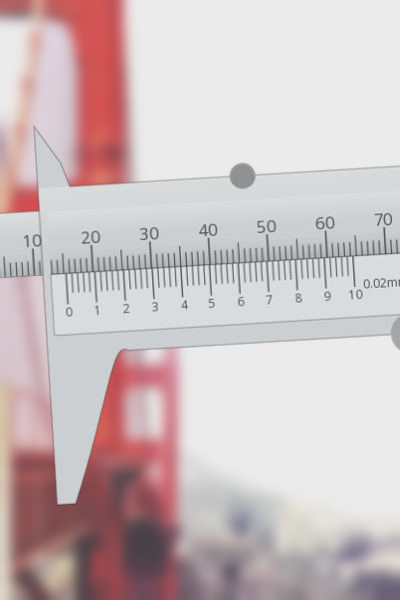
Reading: **15.4** mm
